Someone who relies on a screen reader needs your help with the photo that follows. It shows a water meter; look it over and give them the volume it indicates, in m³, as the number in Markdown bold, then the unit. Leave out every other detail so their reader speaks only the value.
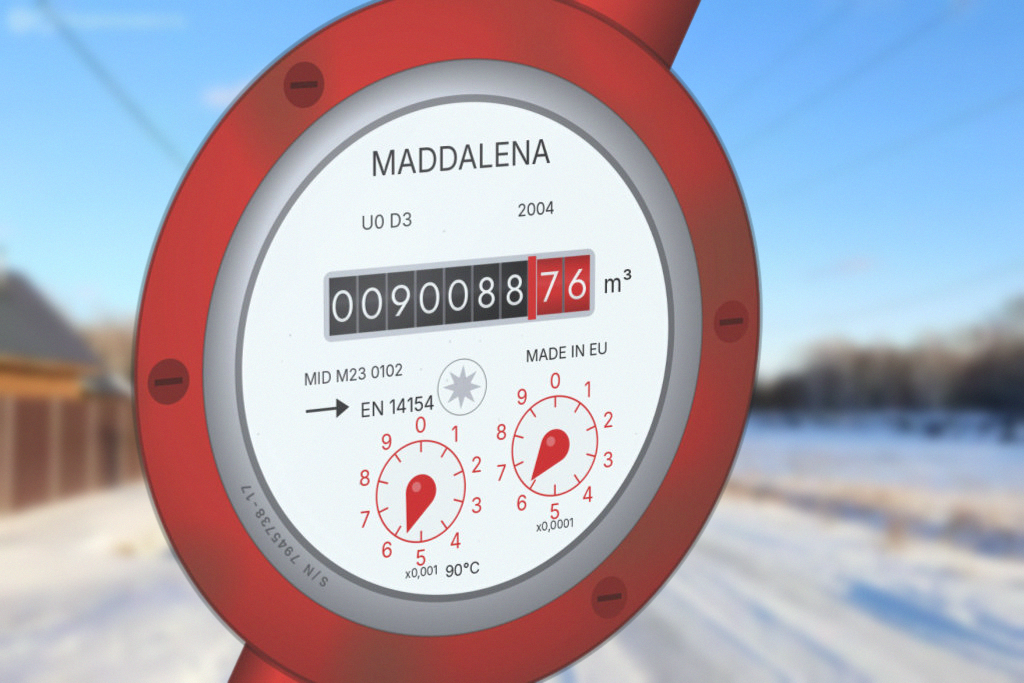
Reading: **90088.7656** m³
